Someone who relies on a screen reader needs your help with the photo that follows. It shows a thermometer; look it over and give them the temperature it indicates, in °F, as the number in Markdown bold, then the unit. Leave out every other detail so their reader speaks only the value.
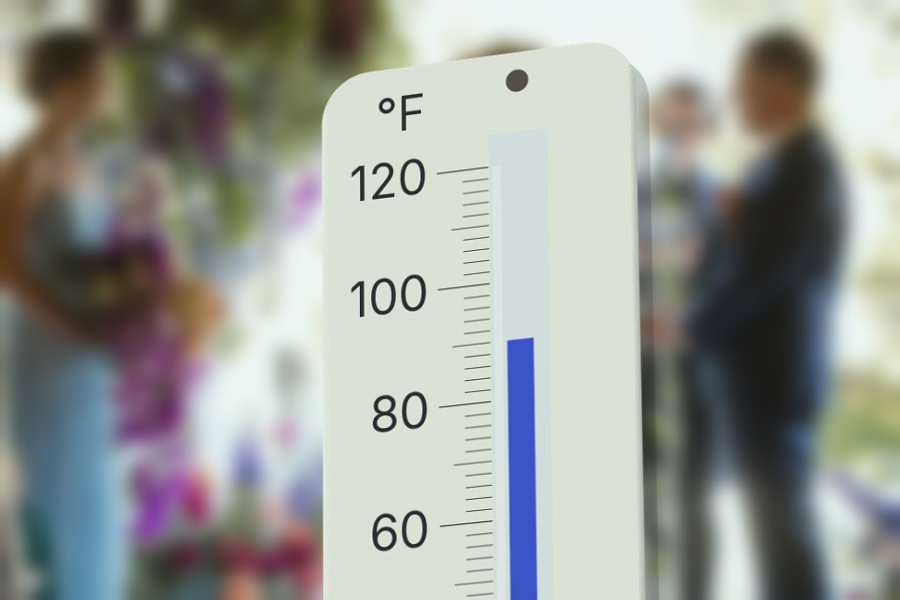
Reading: **90** °F
